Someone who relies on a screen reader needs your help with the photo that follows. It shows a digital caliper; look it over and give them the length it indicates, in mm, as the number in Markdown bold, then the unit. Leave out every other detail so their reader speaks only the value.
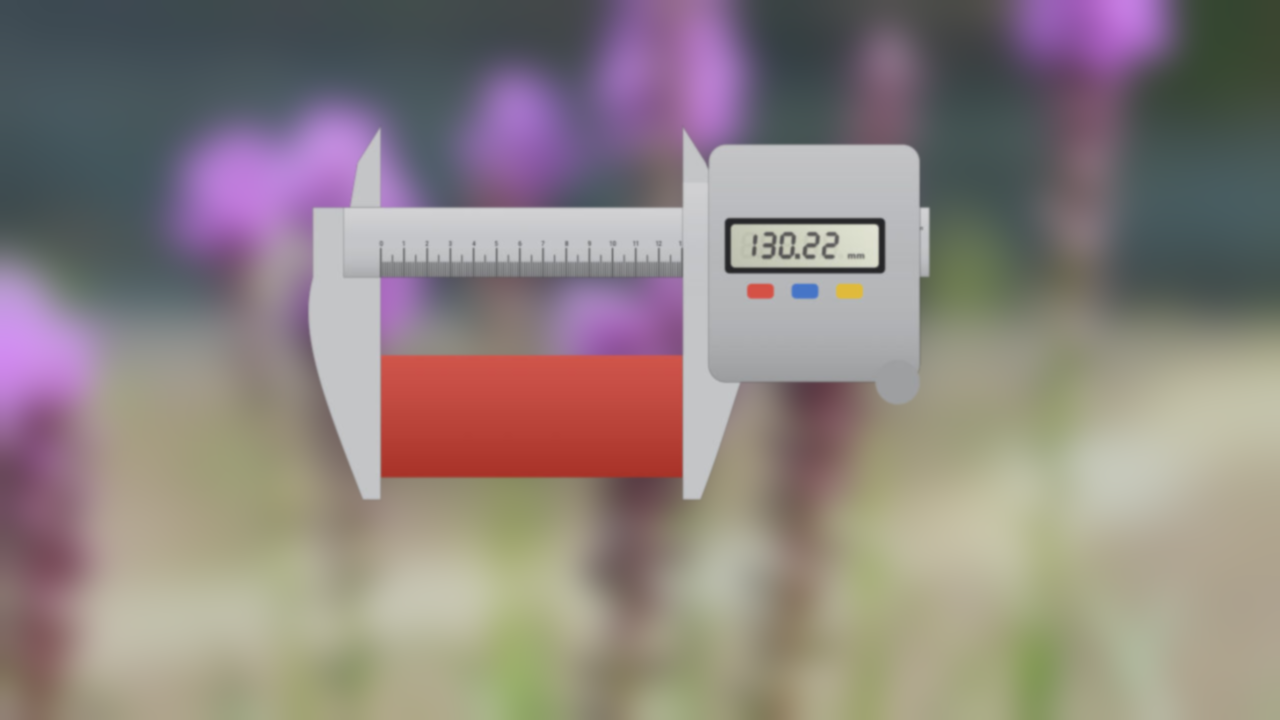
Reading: **130.22** mm
